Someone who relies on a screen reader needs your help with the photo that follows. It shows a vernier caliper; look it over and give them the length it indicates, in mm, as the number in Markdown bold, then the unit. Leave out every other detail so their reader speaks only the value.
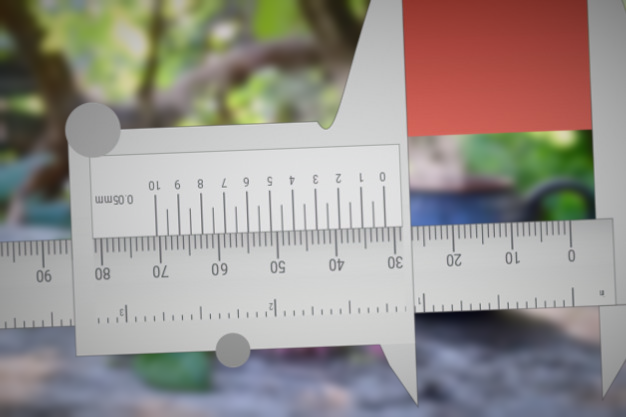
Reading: **31.5** mm
